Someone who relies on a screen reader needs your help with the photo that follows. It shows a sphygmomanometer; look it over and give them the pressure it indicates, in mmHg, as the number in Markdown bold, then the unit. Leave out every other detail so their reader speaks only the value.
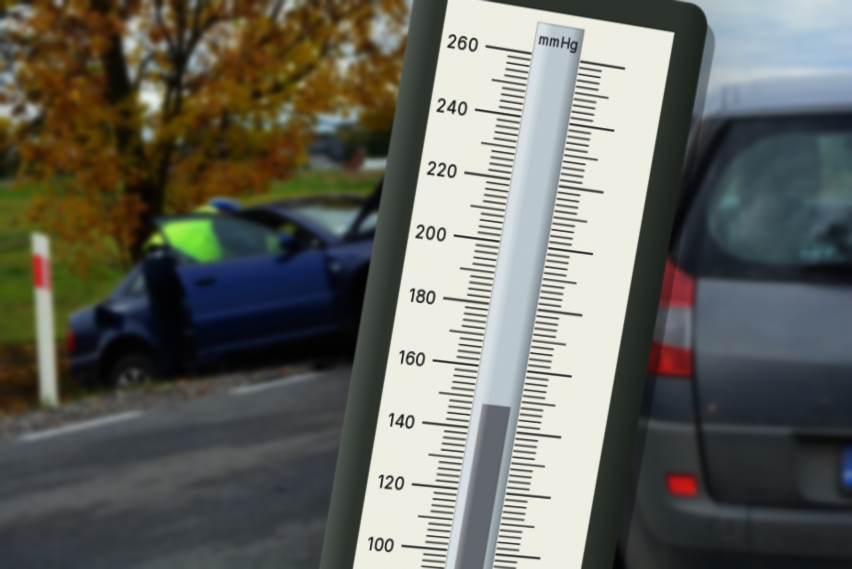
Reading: **148** mmHg
